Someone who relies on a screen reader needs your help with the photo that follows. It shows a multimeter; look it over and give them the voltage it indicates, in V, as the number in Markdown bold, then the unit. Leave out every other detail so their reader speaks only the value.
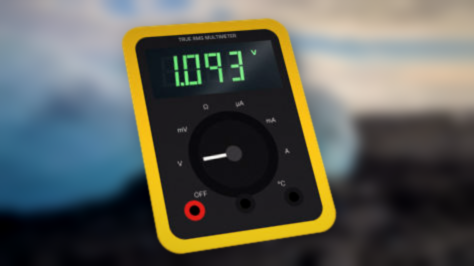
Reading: **1.093** V
